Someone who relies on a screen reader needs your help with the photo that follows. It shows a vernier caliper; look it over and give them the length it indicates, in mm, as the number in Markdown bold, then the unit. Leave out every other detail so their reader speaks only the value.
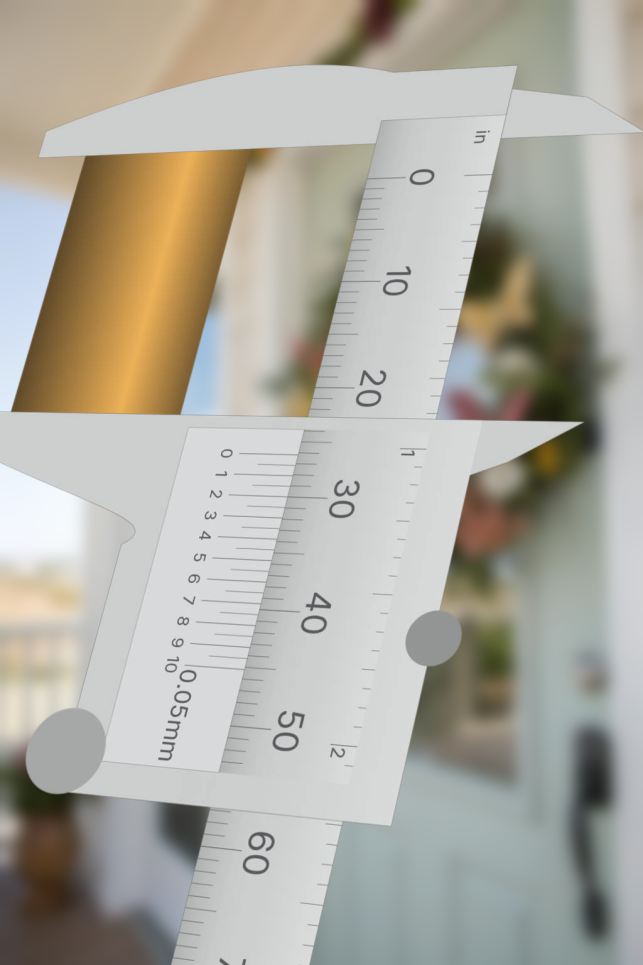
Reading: **26.2** mm
